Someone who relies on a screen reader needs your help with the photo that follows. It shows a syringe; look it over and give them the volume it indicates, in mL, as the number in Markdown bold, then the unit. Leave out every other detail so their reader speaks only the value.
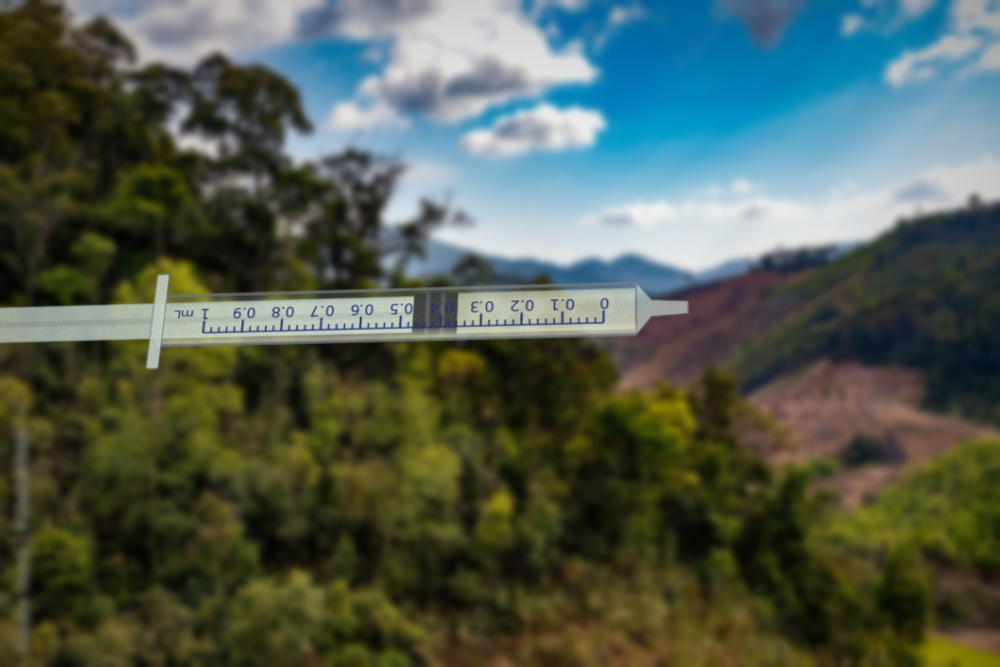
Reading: **0.36** mL
